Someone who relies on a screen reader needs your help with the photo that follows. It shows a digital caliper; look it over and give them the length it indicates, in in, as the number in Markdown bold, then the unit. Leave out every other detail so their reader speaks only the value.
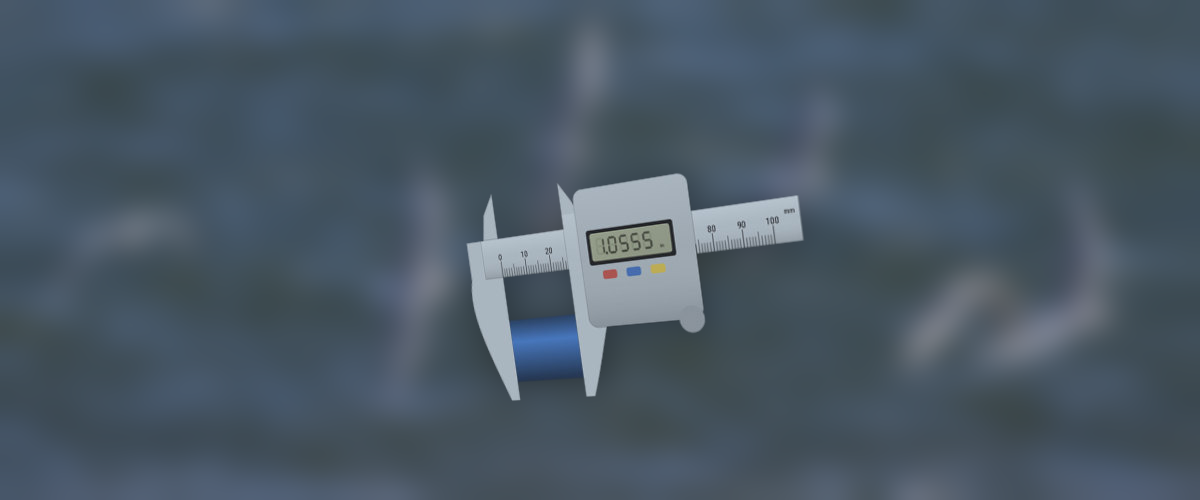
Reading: **1.0555** in
